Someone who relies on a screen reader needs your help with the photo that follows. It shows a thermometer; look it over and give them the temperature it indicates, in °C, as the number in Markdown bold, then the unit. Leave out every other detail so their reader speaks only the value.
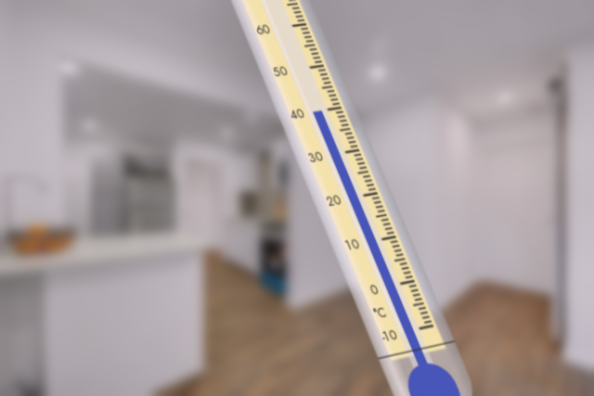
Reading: **40** °C
